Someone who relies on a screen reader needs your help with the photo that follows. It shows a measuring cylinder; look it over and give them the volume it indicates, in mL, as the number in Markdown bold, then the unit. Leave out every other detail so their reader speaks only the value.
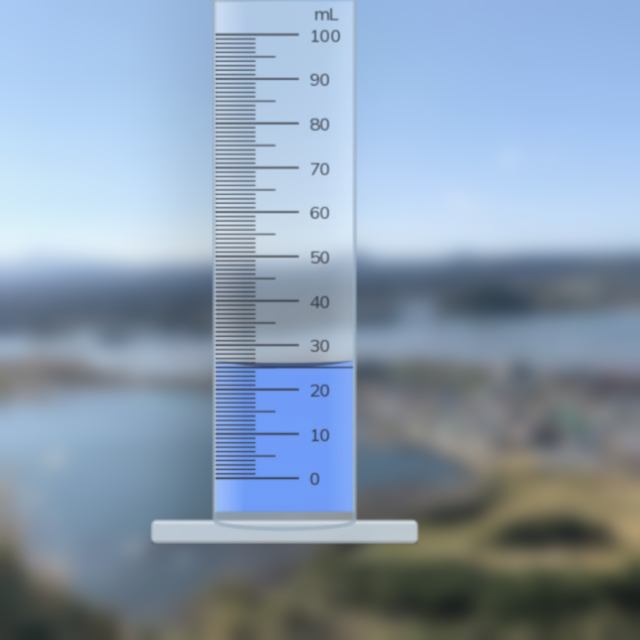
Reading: **25** mL
